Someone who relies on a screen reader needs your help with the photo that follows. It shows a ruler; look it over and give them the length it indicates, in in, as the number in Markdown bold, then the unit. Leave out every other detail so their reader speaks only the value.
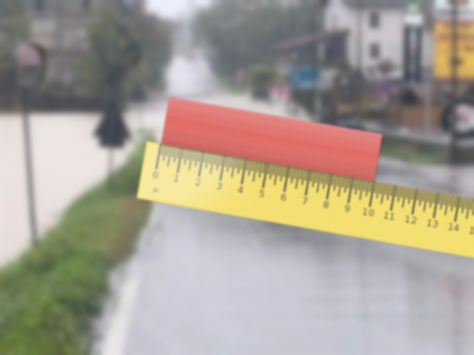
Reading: **10** in
